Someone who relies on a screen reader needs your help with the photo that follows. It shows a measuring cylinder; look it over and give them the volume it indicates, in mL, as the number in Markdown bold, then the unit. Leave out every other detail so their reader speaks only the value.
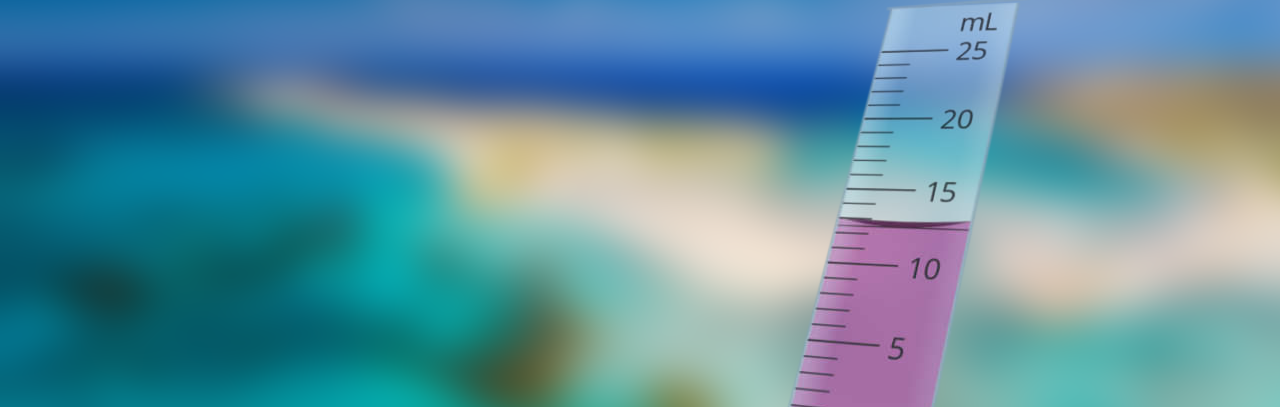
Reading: **12.5** mL
